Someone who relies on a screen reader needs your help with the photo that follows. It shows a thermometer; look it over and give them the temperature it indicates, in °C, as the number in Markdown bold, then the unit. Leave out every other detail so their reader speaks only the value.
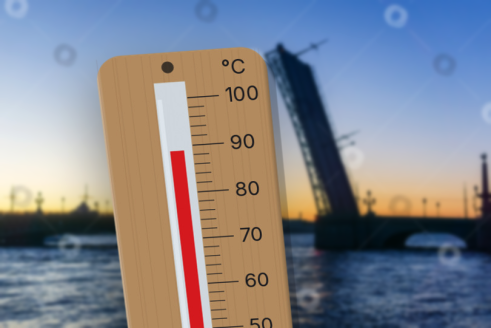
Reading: **89** °C
